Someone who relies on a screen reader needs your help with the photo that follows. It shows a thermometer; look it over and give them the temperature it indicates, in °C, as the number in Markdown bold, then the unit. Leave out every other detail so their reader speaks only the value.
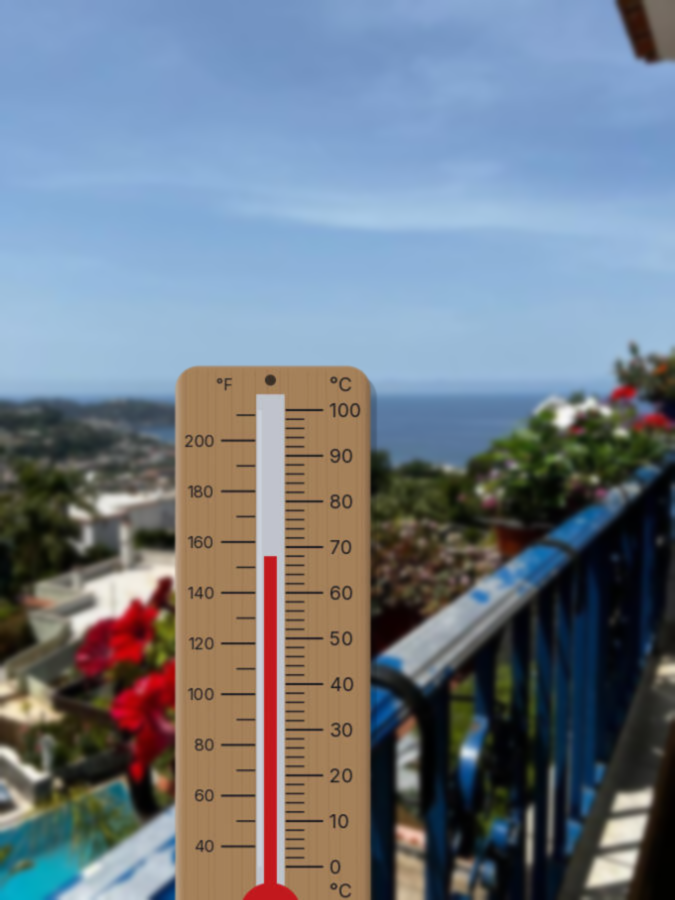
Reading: **68** °C
